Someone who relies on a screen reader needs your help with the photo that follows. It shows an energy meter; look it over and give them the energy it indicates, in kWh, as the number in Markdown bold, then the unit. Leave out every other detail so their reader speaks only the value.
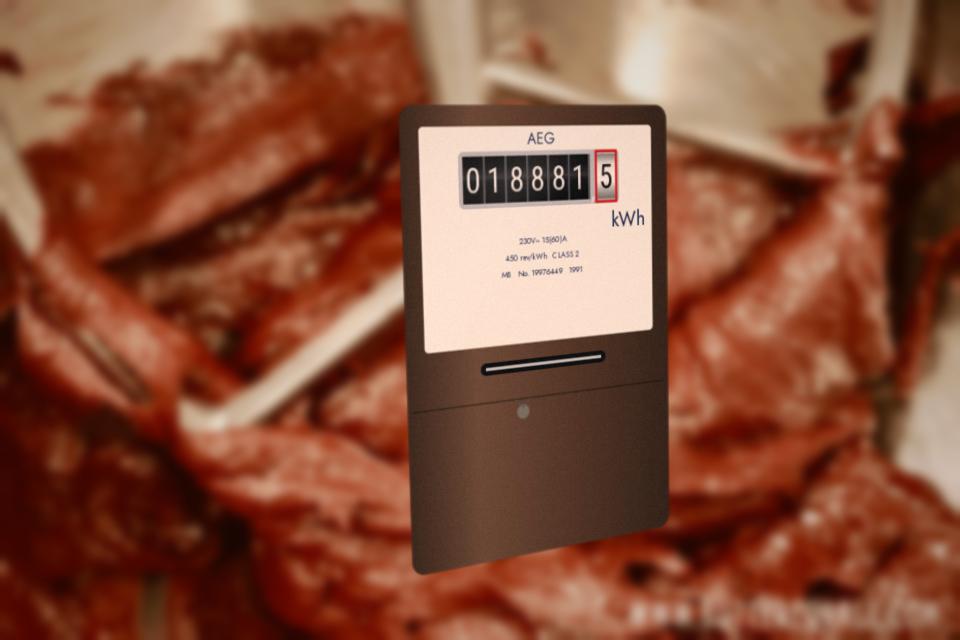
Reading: **18881.5** kWh
